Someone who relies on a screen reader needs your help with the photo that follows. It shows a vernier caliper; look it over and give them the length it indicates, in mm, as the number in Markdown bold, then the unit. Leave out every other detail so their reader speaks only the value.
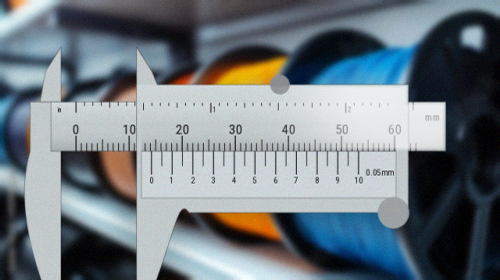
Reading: **14.2** mm
